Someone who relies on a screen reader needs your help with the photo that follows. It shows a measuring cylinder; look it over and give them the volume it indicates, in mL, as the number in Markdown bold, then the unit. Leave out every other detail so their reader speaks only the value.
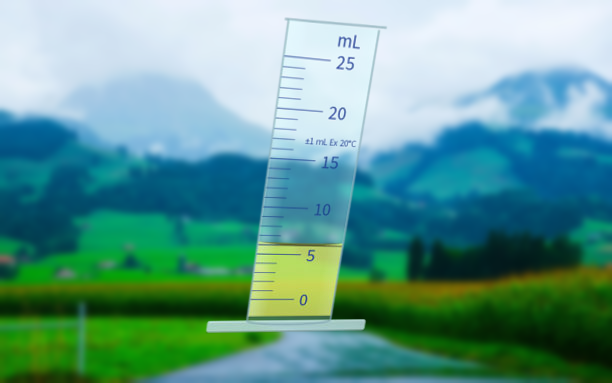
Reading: **6** mL
